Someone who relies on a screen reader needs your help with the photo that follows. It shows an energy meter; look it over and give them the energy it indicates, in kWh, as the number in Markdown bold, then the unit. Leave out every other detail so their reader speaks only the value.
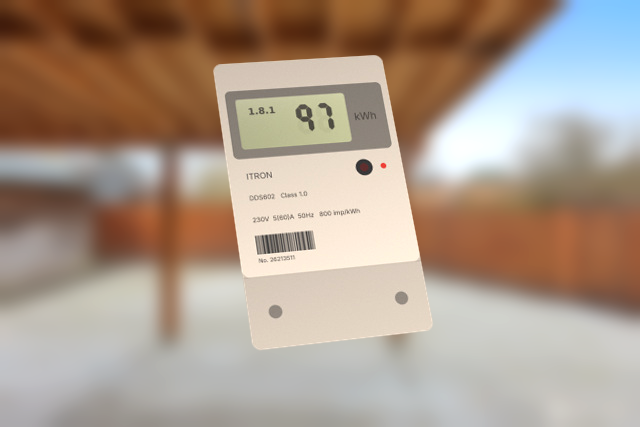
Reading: **97** kWh
